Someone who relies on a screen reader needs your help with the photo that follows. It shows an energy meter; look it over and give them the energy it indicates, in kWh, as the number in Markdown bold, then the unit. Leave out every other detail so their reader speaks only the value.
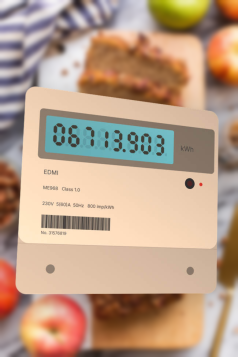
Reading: **6713.903** kWh
